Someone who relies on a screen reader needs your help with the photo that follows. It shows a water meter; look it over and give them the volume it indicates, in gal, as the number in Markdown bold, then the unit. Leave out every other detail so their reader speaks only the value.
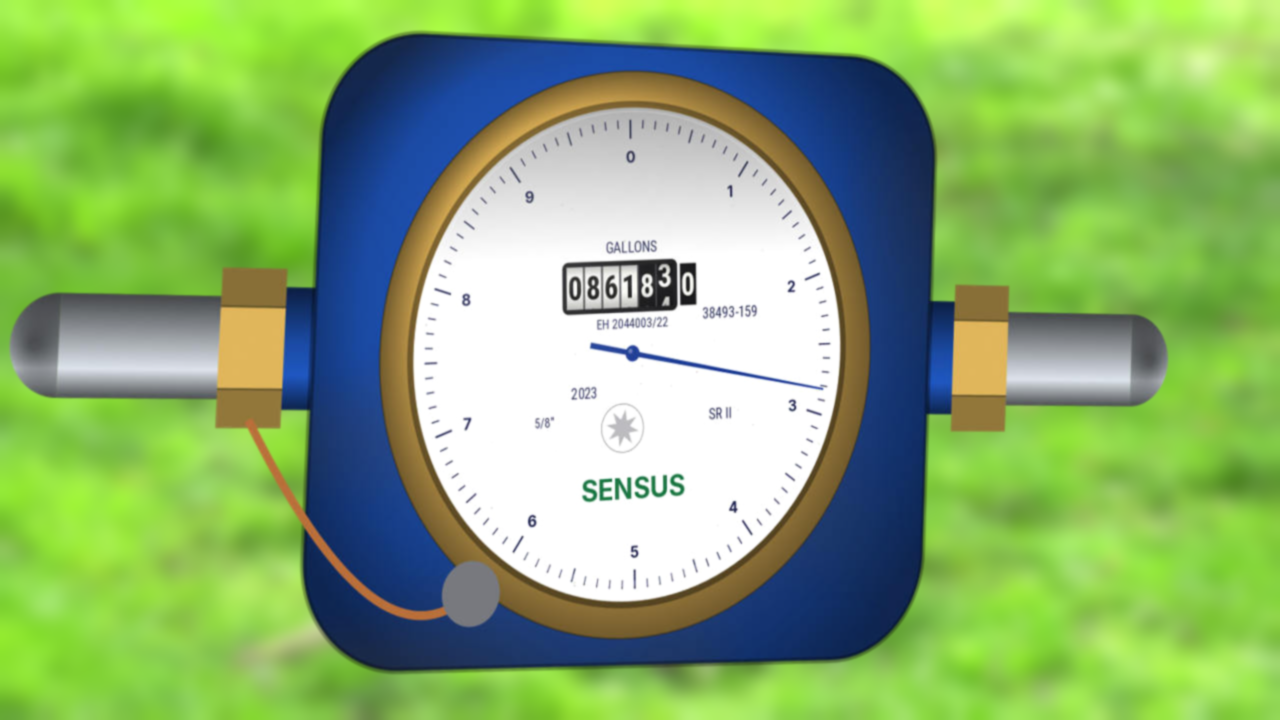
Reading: **861832.8** gal
